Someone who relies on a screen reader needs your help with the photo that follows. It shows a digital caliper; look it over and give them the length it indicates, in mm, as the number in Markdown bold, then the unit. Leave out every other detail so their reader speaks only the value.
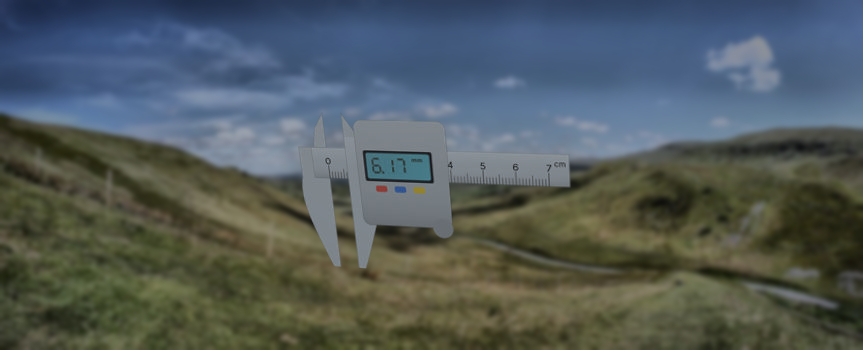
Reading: **6.17** mm
